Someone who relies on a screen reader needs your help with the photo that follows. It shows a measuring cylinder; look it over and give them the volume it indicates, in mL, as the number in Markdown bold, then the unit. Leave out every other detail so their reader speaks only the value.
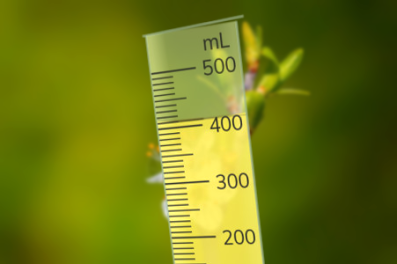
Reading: **410** mL
